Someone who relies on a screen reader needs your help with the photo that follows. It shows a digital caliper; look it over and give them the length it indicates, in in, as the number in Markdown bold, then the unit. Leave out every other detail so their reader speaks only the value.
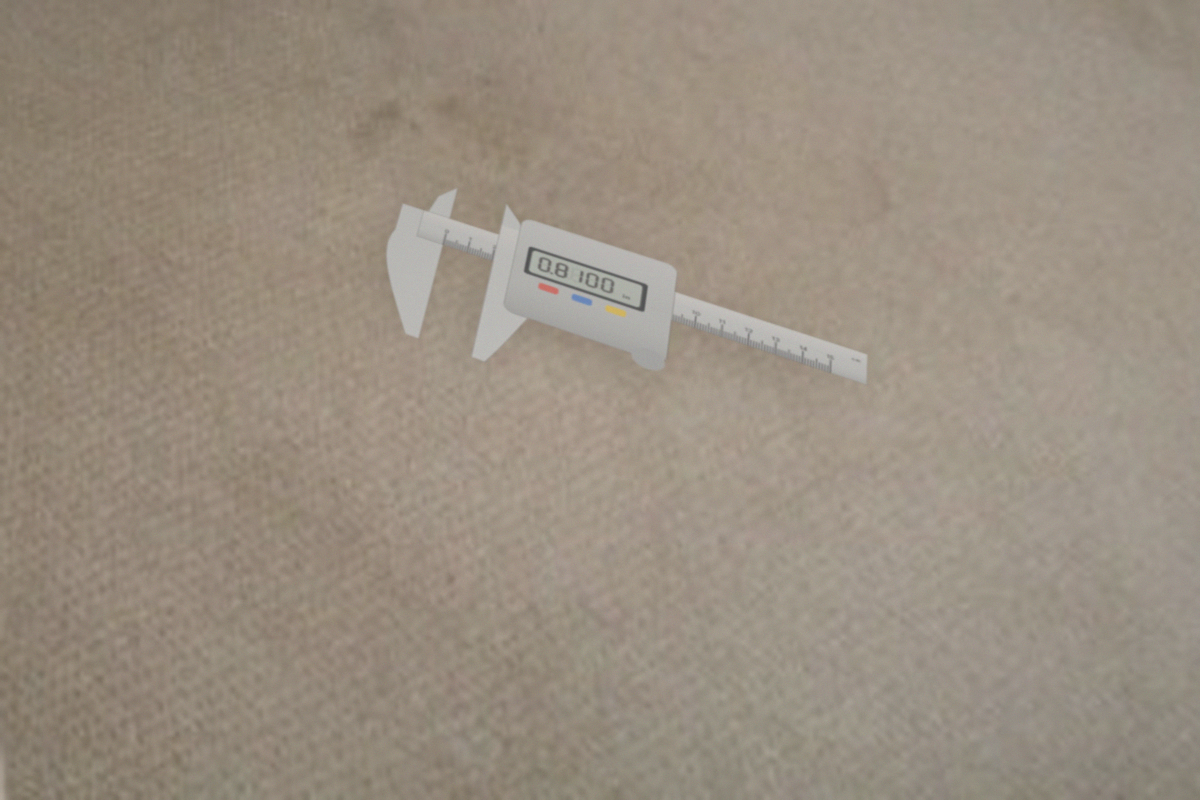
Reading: **0.8100** in
